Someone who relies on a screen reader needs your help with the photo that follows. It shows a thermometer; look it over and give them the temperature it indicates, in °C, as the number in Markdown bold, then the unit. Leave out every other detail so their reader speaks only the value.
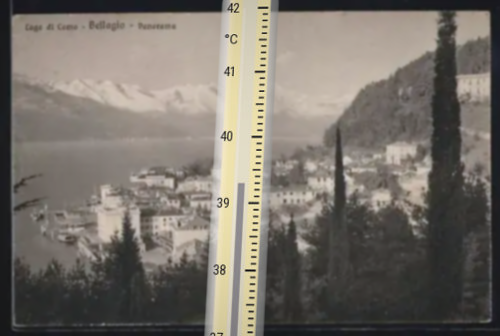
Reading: **39.3** °C
